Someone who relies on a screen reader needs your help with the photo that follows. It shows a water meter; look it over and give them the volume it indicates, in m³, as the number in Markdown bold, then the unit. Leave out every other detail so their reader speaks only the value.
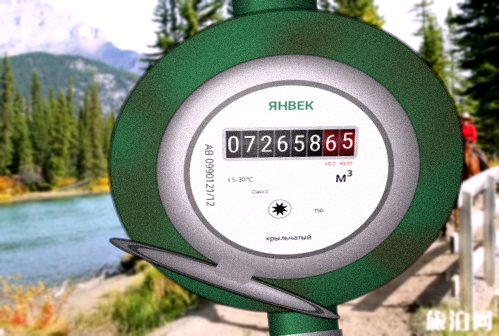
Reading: **72658.65** m³
